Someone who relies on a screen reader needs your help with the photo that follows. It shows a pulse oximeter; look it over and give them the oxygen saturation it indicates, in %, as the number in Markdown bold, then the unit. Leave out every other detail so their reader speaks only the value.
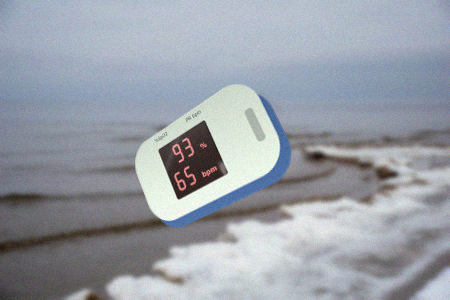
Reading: **93** %
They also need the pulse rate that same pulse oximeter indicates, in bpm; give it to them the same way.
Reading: **65** bpm
